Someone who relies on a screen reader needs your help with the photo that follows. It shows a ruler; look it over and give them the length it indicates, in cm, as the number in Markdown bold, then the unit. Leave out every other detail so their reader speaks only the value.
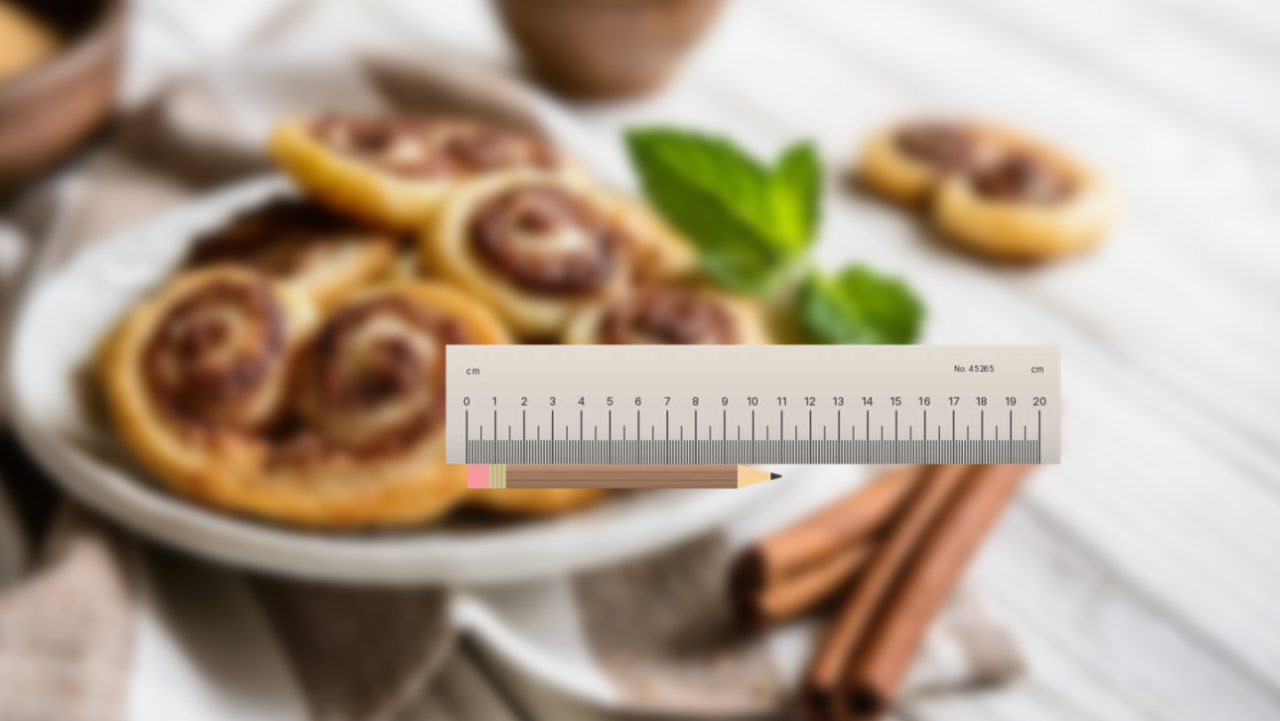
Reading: **11** cm
